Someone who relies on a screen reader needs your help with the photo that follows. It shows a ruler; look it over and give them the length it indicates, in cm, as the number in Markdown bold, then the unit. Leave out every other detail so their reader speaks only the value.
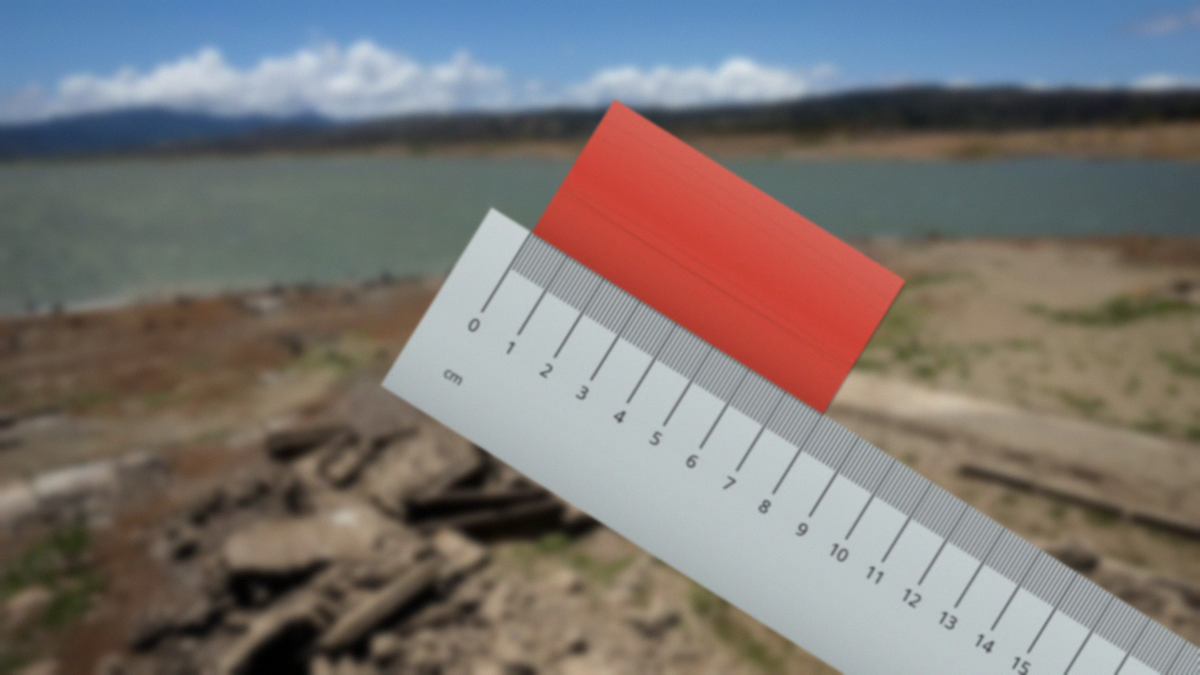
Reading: **8** cm
